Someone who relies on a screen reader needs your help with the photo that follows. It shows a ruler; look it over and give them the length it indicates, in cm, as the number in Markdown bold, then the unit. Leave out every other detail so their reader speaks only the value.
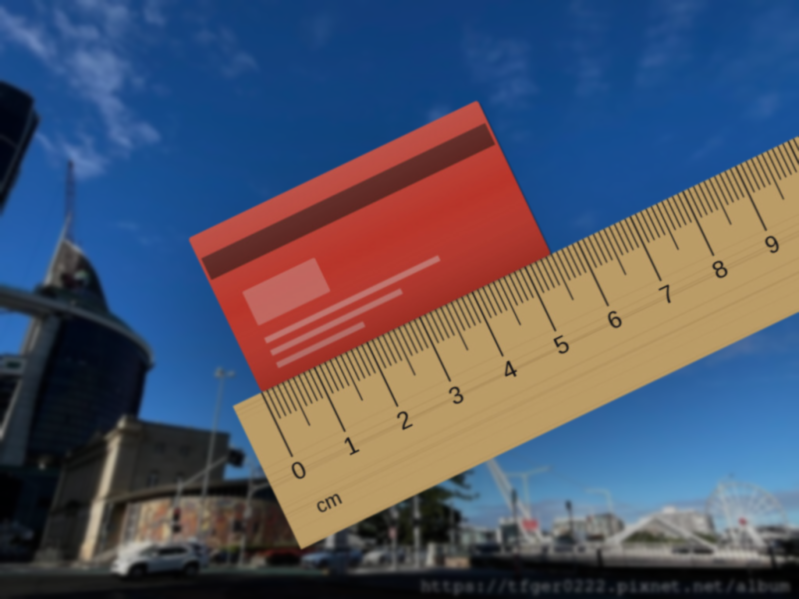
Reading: **5.5** cm
